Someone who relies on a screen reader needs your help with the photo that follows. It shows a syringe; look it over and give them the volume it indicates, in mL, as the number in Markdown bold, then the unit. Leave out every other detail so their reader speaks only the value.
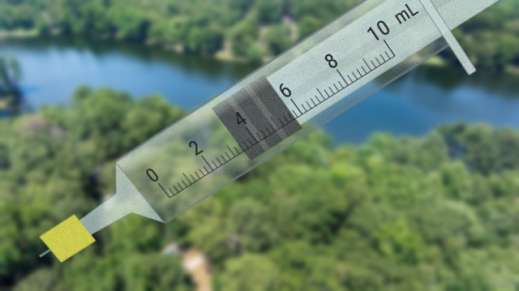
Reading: **3.4** mL
